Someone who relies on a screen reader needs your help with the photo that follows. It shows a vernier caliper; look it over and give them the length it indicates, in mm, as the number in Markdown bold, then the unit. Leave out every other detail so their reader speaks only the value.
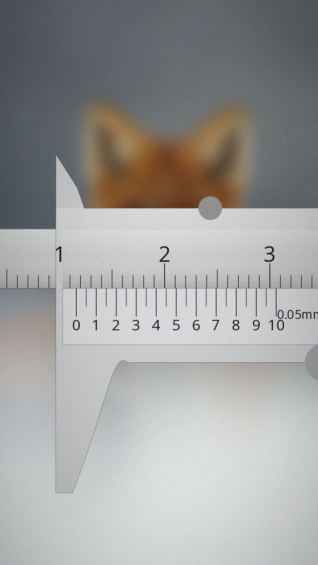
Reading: **11.6** mm
